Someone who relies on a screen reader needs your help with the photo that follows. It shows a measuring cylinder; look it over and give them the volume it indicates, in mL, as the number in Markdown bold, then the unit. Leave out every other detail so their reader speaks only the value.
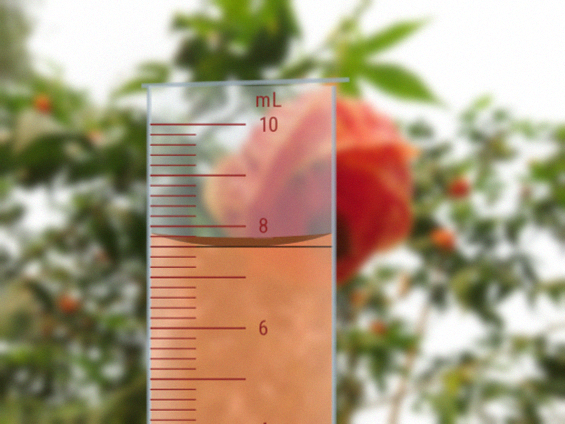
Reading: **7.6** mL
